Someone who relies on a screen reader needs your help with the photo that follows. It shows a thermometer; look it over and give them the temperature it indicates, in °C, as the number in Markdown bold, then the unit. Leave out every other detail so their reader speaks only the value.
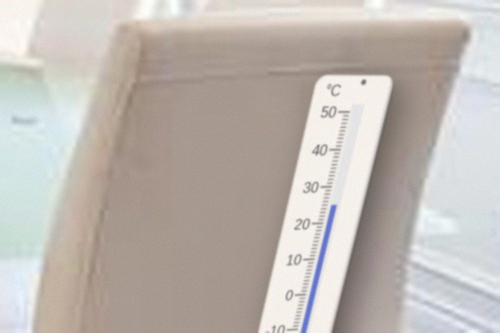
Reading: **25** °C
